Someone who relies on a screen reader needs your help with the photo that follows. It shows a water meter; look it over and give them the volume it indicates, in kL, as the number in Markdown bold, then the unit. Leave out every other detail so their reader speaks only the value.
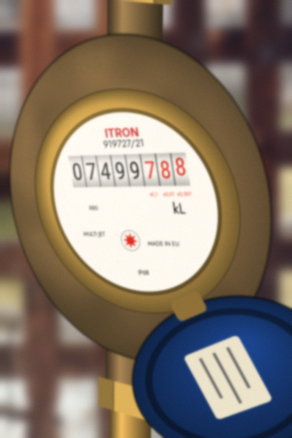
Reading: **7499.788** kL
